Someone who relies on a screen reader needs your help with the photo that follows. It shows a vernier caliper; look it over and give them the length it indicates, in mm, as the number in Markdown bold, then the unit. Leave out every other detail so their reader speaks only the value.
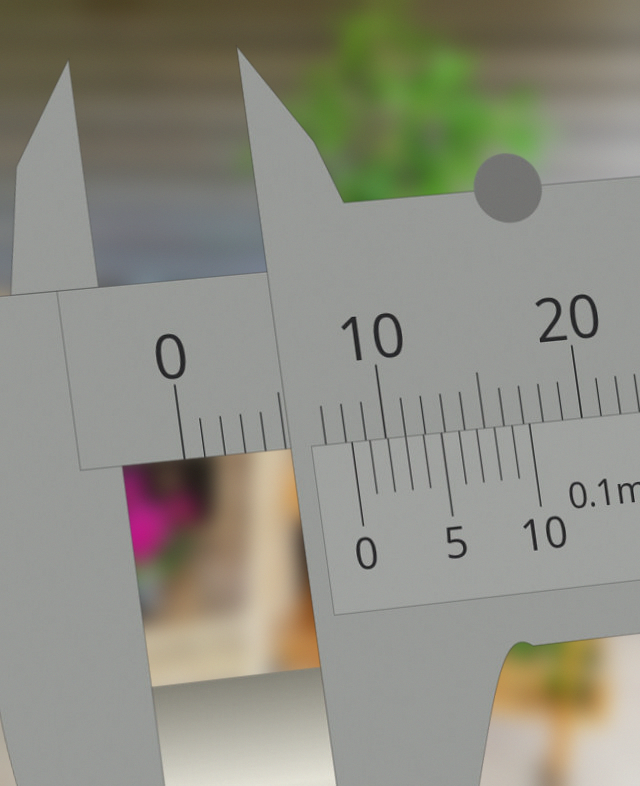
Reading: **8.3** mm
